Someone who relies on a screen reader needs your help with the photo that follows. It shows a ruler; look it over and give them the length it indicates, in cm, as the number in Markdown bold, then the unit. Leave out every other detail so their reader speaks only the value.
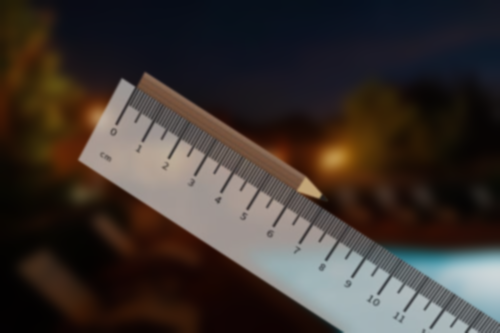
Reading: **7** cm
